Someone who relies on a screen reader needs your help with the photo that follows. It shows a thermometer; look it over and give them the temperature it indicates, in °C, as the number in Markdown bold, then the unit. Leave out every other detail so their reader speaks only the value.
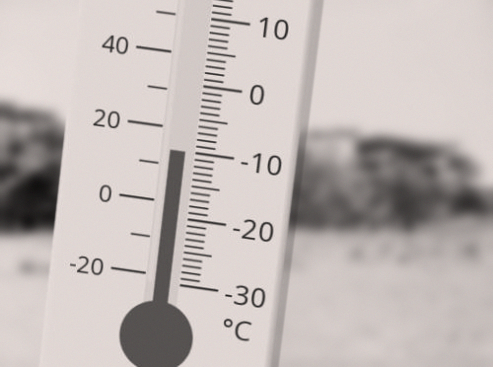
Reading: **-10** °C
